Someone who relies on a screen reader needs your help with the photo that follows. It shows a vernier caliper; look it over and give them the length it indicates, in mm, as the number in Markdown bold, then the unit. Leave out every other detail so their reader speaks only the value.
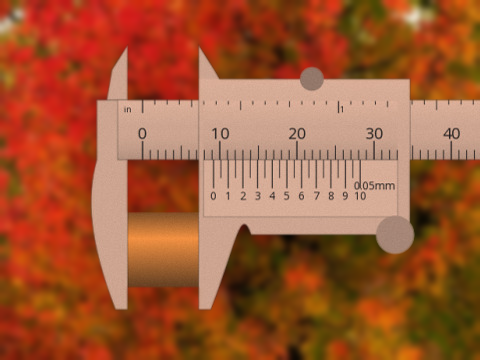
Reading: **9.2** mm
